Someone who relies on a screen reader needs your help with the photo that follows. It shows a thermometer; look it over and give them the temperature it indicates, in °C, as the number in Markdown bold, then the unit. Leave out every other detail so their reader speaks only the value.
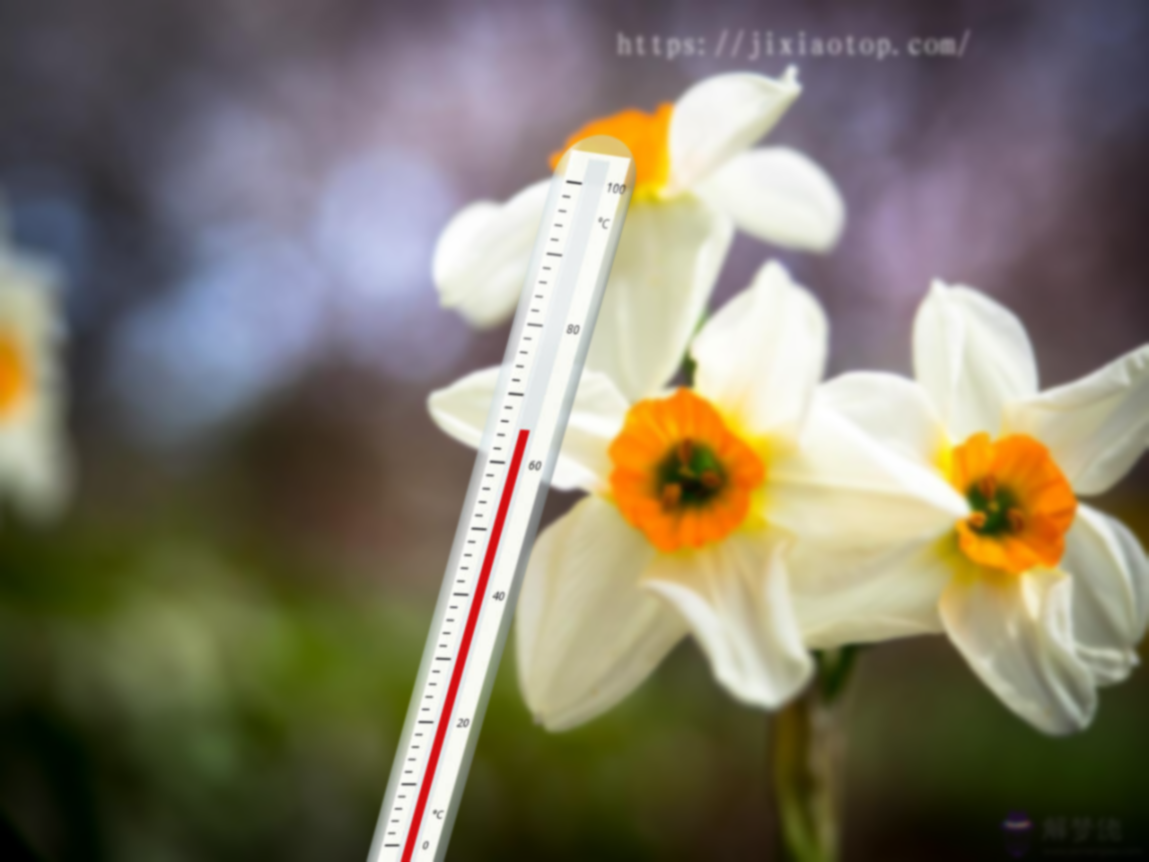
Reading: **65** °C
